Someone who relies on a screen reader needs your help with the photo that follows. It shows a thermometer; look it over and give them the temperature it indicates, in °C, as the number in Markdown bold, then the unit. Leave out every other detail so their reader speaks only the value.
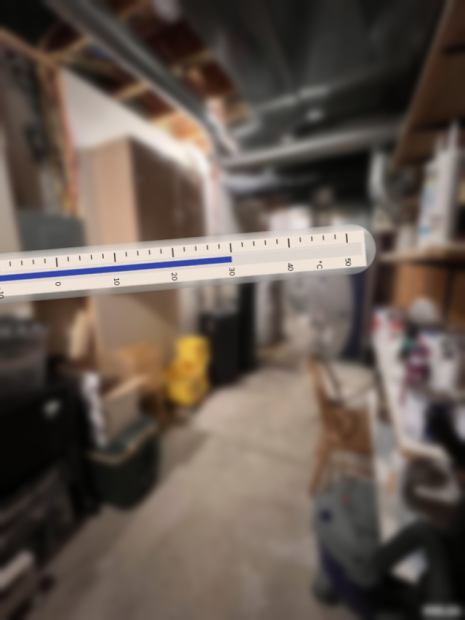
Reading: **30** °C
